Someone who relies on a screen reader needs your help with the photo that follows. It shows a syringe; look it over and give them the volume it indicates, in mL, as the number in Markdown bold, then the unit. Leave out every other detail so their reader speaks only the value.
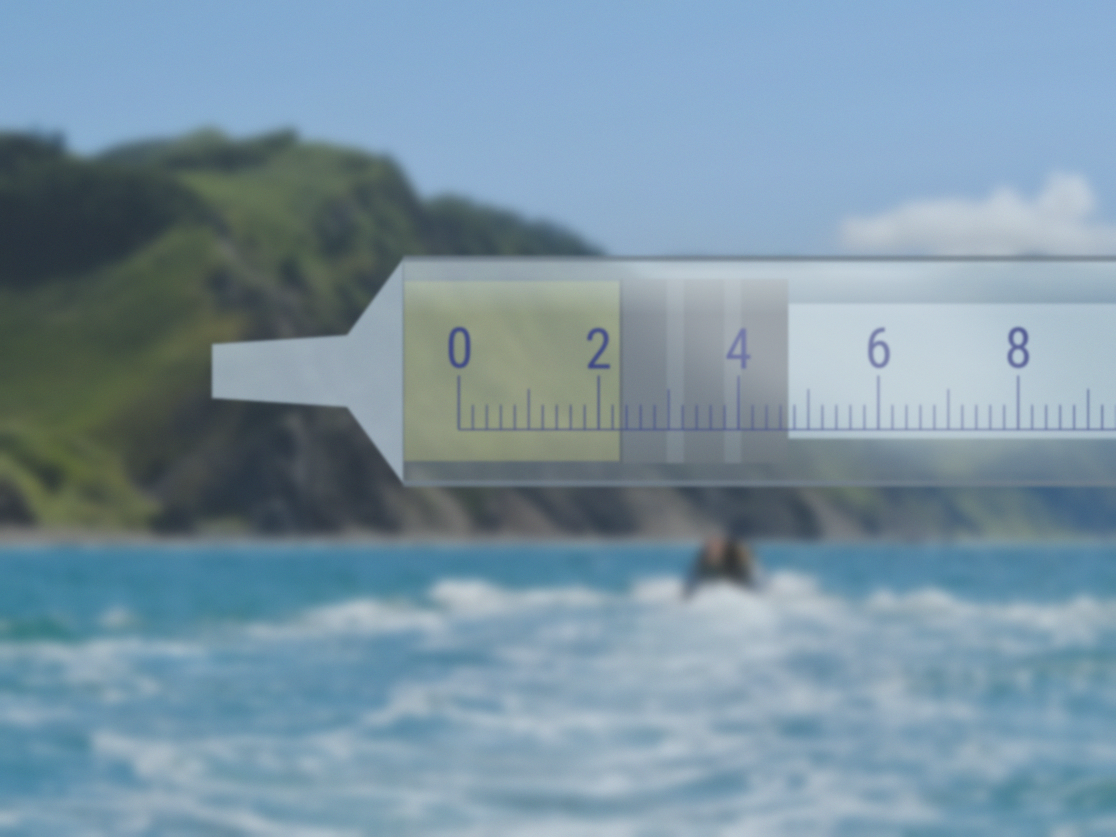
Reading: **2.3** mL
